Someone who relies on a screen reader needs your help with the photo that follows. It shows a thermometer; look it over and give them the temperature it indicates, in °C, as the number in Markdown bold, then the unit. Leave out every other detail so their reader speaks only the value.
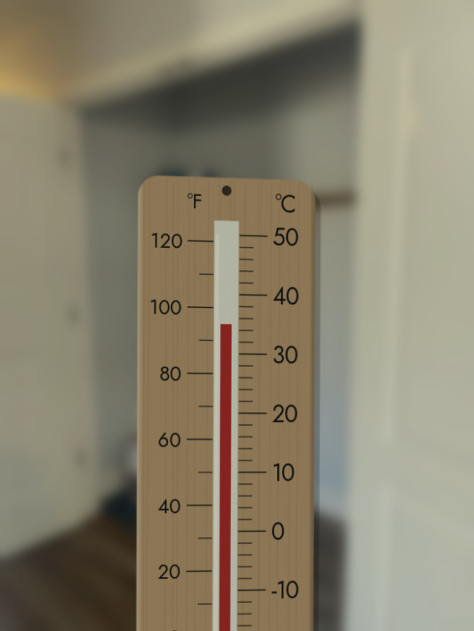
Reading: **35** °C
